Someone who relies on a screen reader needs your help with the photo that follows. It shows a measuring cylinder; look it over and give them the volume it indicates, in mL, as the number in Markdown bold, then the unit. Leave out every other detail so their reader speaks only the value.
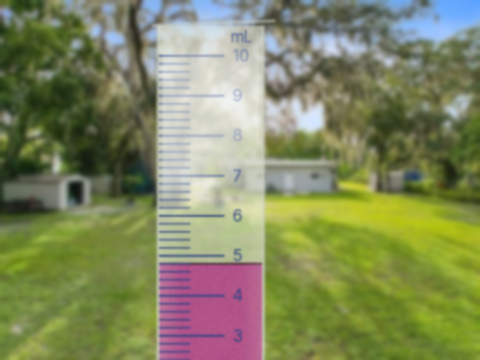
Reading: **4.8** mL
